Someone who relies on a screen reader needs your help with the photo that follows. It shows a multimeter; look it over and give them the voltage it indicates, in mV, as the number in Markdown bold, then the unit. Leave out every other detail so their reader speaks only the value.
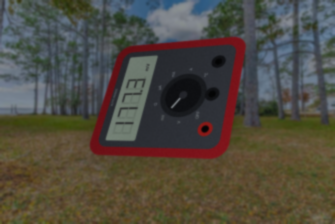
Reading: **177.3** mV
